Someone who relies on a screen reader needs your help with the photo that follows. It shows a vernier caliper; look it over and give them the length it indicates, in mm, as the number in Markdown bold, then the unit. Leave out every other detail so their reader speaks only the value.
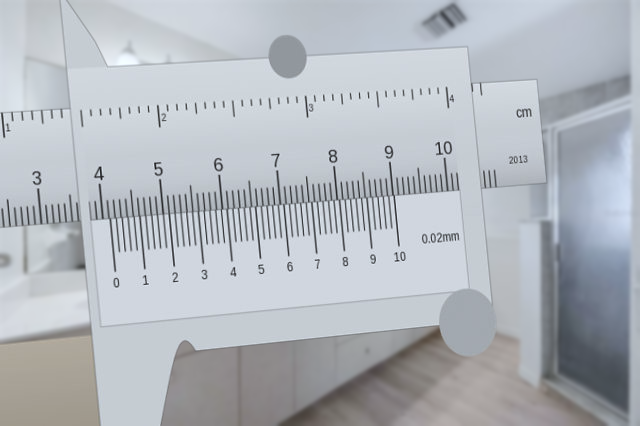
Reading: **41.2** mm
